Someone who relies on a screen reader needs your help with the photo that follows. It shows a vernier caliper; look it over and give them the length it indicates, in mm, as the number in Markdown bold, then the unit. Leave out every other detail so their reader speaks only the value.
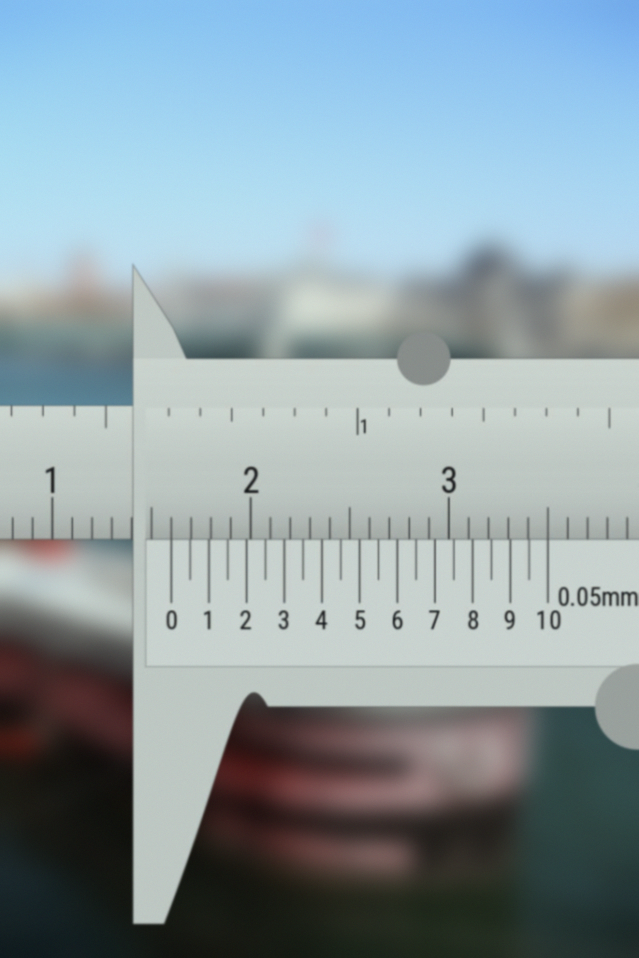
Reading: **16.0** mm
